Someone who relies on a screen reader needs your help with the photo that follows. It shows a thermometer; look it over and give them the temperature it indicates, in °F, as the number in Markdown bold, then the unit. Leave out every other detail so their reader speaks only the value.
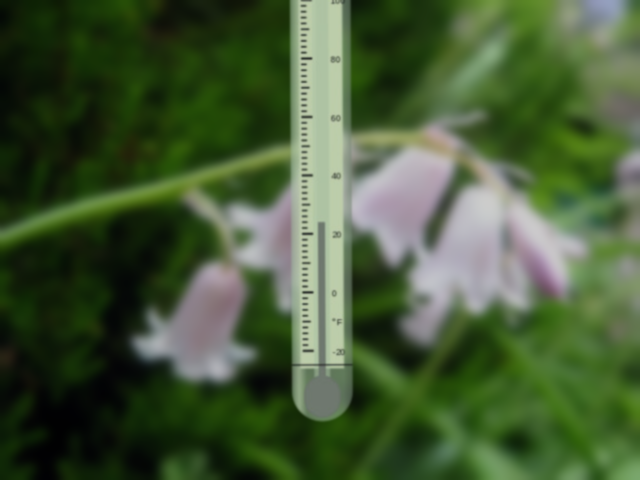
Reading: **24** °F
